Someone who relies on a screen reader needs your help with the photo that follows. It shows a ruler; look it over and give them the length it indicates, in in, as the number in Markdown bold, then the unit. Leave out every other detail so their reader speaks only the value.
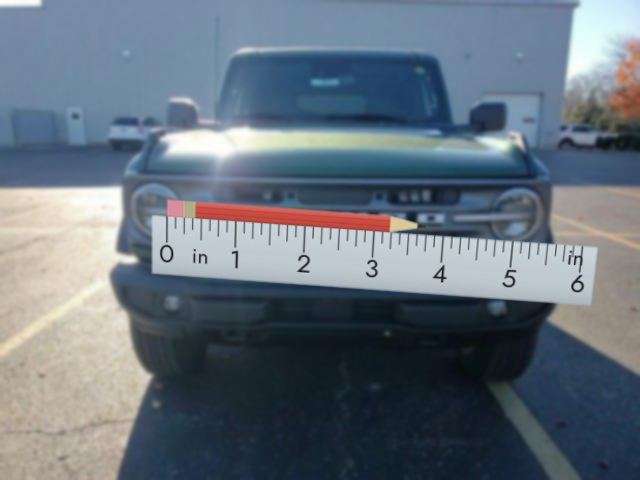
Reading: **3.75** in
